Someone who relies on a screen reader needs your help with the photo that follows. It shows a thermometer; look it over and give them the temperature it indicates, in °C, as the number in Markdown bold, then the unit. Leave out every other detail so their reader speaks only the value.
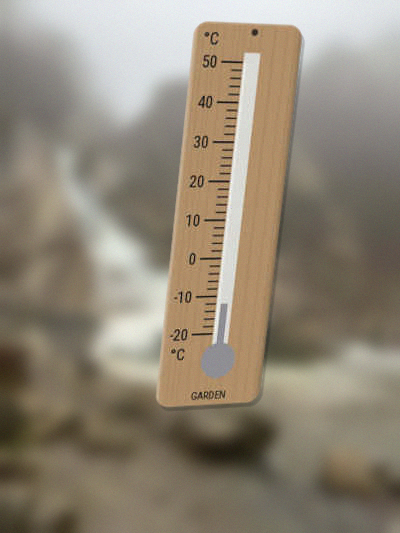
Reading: **-12** °C
